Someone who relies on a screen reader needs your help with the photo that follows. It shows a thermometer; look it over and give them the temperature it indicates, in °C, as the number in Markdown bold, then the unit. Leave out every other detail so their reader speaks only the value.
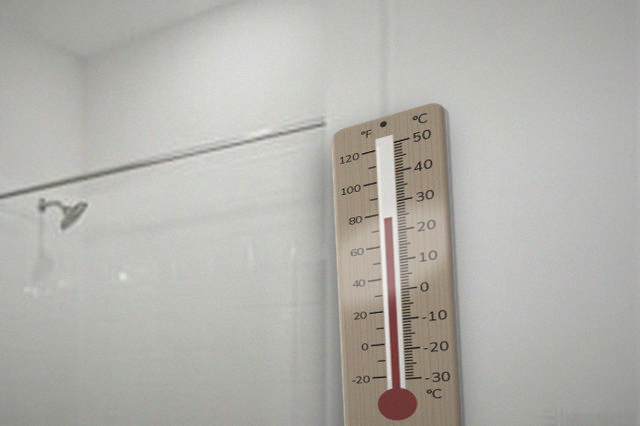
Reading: **25** °C
